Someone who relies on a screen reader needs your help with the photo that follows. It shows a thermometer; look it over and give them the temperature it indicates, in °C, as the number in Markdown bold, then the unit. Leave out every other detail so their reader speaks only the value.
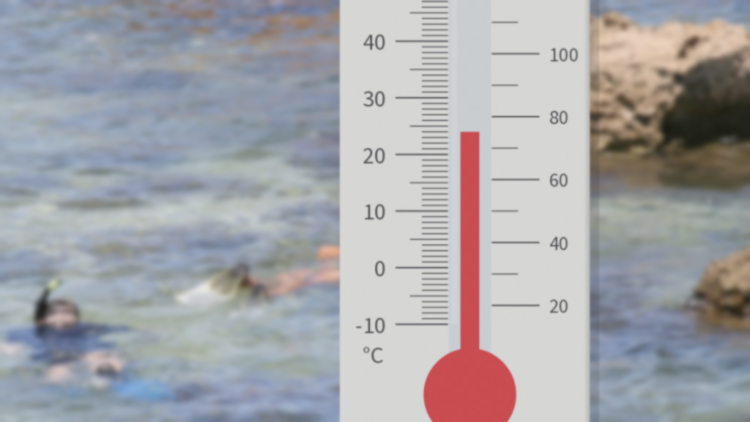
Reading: **24** °C
